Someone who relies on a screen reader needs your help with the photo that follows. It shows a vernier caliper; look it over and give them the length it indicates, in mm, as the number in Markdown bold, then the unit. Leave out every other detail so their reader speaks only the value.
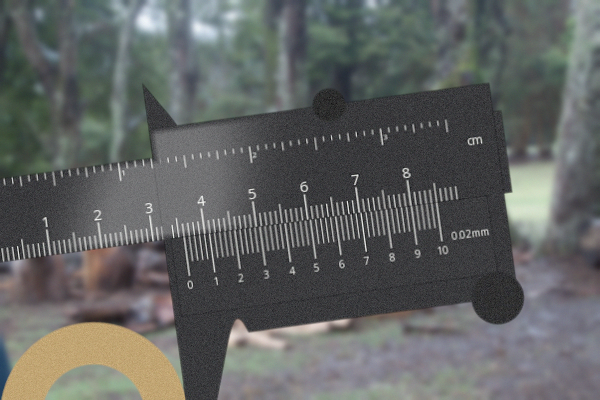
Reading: **36.0** mm
